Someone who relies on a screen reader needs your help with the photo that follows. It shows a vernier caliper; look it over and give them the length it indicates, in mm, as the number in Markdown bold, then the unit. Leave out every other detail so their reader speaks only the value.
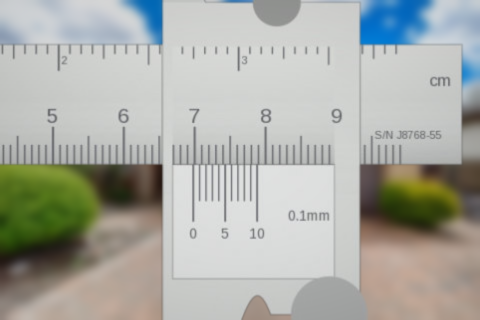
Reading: **69.8** mm
